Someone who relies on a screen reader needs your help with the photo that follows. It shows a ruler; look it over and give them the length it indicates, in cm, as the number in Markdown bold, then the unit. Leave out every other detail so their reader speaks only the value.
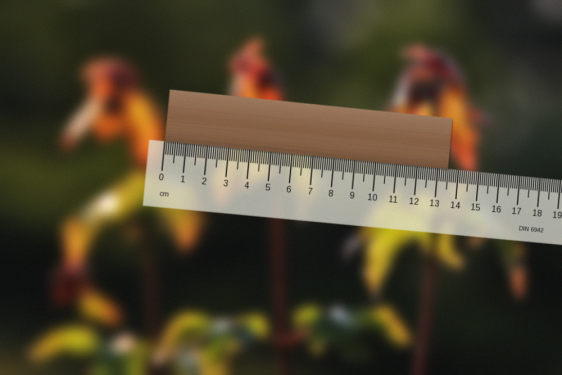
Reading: **13.5** cm
